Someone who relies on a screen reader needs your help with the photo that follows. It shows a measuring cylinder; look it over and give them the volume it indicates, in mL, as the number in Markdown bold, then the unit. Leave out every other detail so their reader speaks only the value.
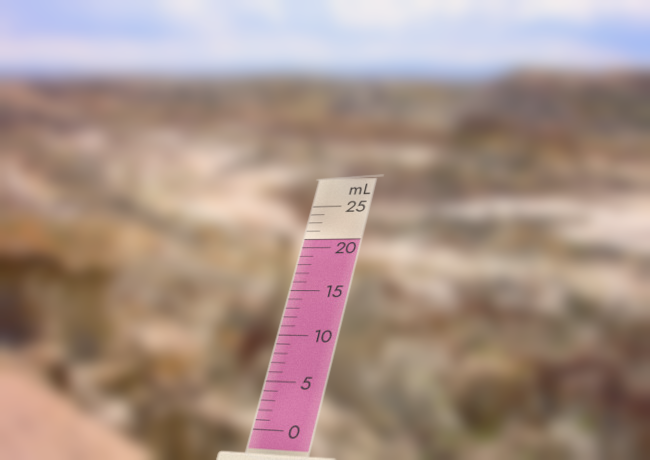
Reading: **21** mL
